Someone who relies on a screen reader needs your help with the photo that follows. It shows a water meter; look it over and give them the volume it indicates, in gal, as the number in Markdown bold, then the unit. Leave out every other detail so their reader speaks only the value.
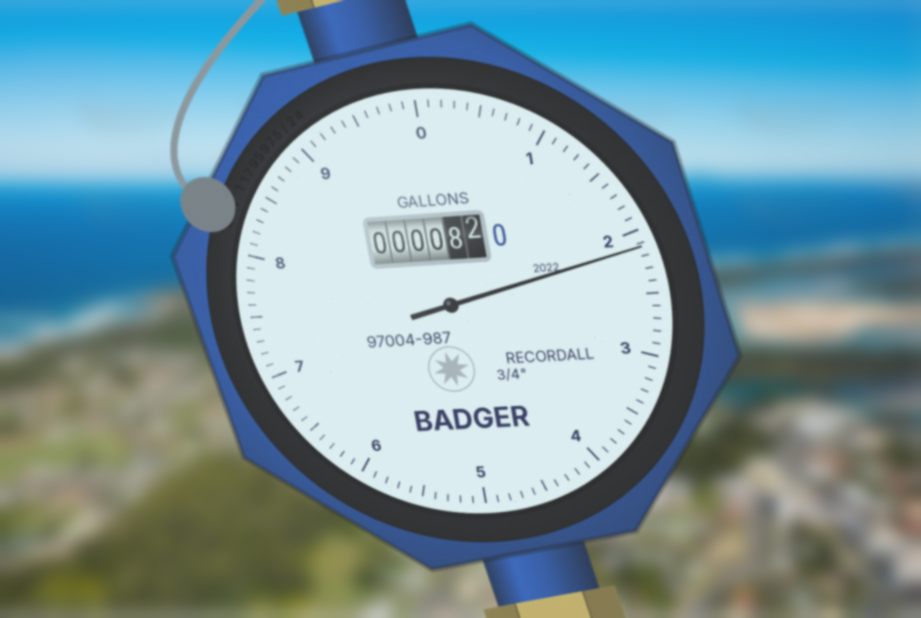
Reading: **822.1** gal
